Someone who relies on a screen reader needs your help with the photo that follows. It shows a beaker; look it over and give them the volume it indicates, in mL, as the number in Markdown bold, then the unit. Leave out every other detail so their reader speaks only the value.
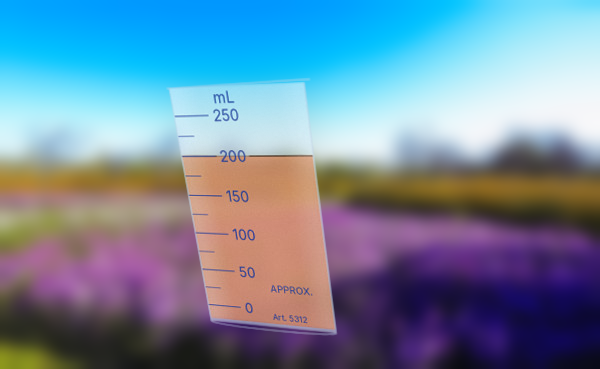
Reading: **200** mL
